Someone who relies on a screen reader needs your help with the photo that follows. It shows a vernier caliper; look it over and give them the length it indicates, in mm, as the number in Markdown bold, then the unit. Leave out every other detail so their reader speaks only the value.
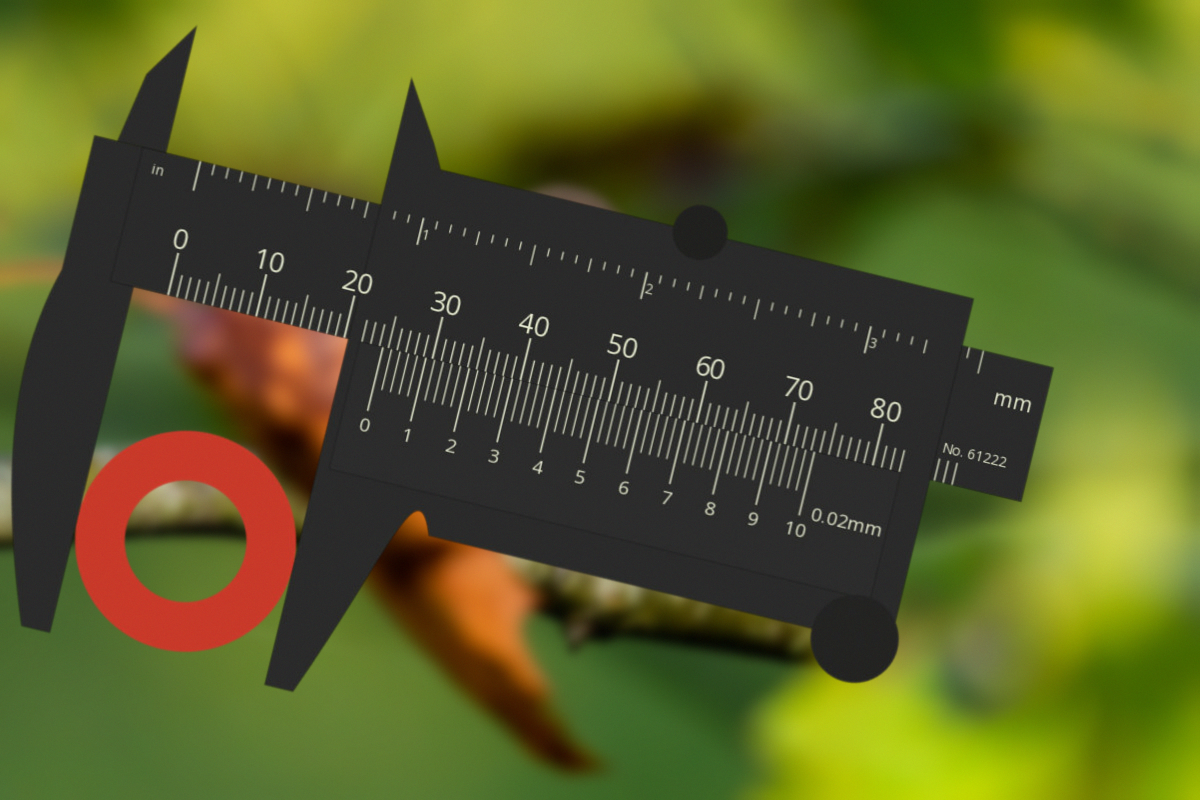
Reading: **24.4** mm
